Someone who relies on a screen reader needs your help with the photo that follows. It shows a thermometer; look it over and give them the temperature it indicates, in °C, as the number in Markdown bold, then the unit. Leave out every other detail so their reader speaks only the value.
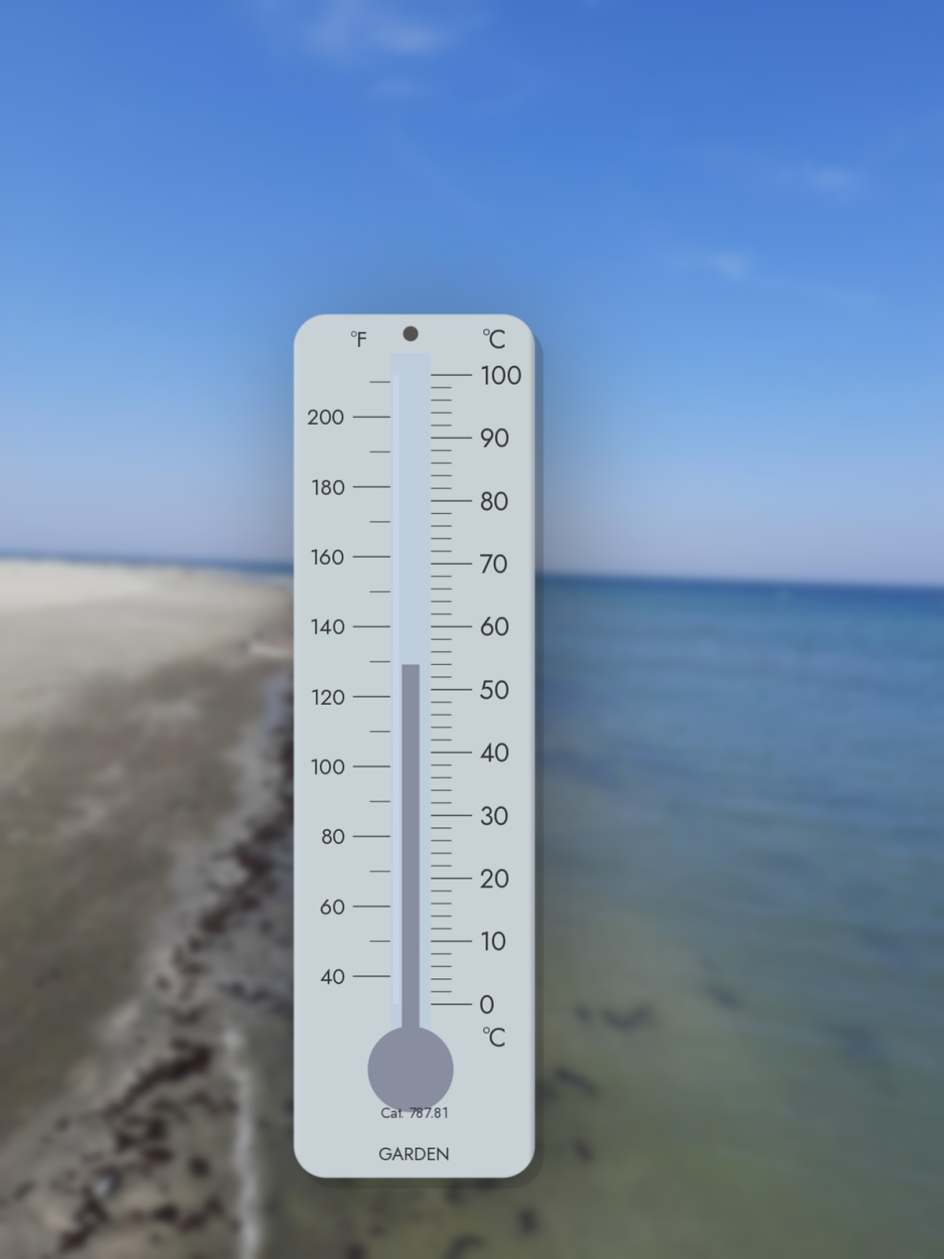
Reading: **54** °C
